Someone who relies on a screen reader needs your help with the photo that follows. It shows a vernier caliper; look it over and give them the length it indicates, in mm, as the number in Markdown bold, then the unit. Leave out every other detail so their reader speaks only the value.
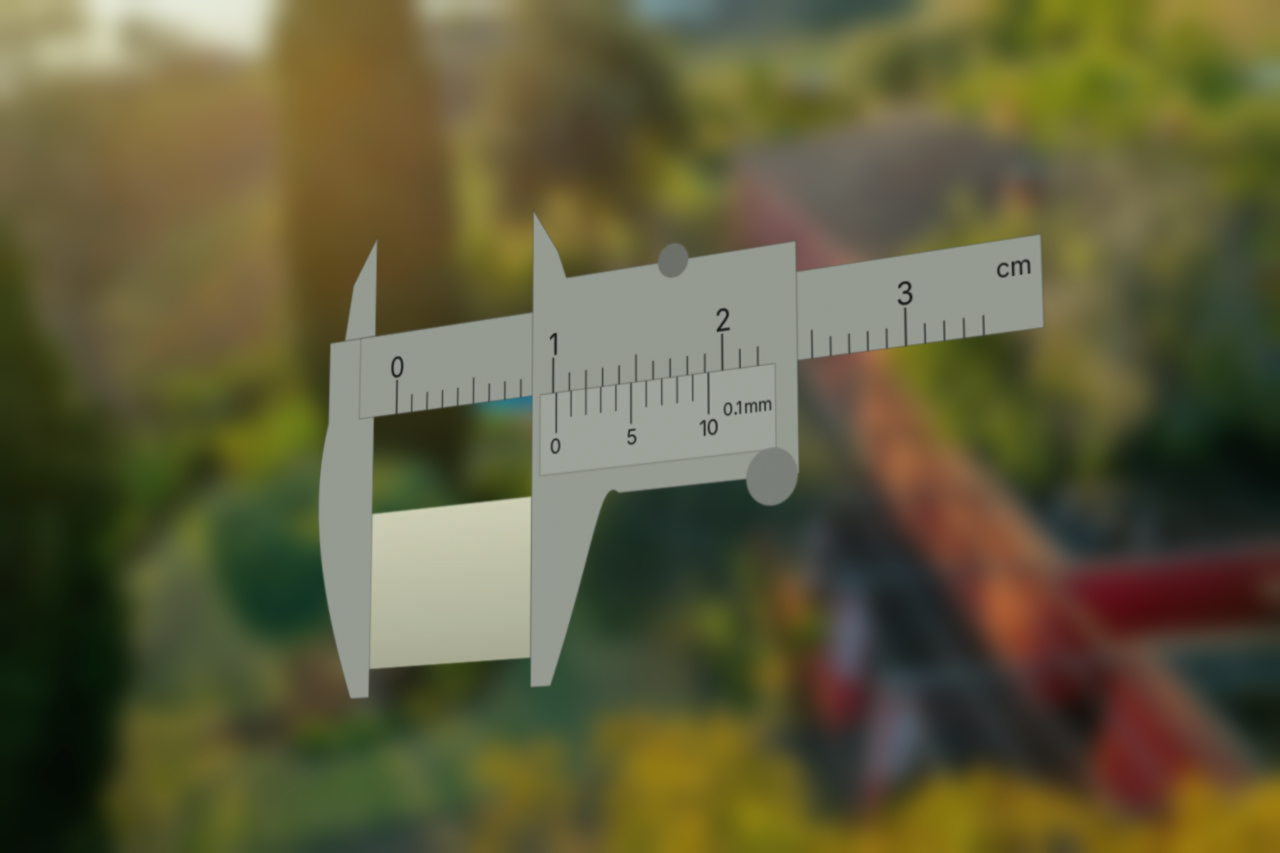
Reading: **10.2** mm
